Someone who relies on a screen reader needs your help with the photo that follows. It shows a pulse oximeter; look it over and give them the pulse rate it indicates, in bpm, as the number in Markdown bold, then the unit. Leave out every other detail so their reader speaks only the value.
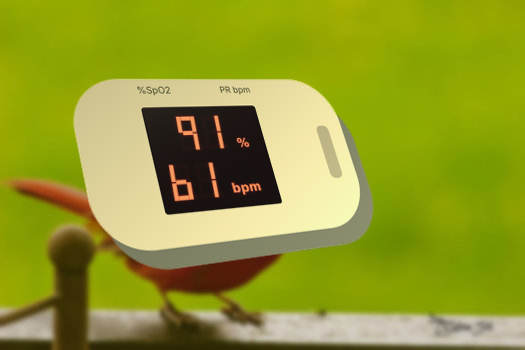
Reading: **61** bpm
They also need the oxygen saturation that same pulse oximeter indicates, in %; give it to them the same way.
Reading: **91** %
